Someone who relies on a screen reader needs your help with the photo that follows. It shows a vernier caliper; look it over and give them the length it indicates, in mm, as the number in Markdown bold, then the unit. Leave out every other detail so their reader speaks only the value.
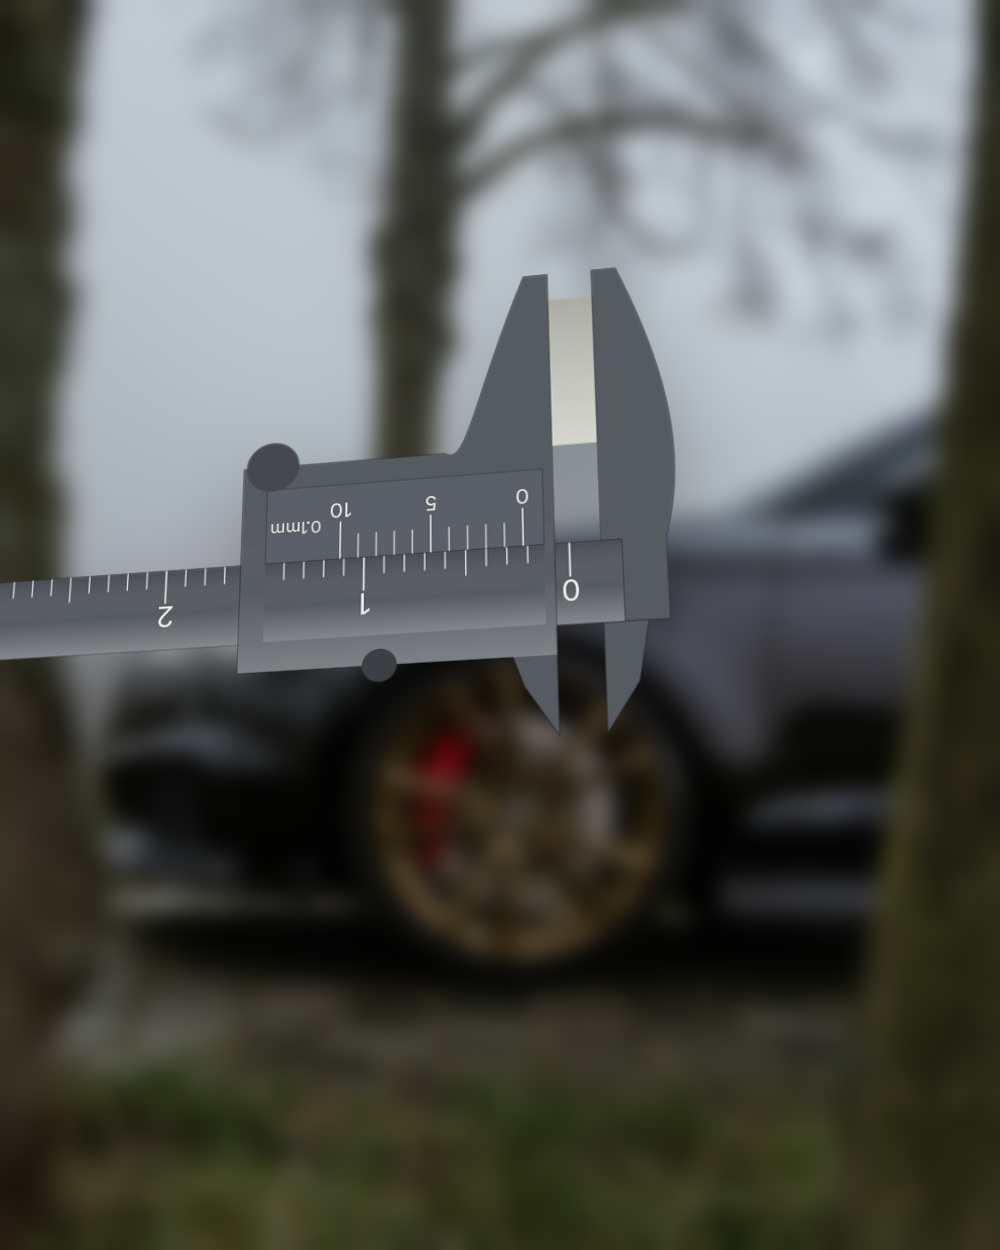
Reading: **2.2** mm
